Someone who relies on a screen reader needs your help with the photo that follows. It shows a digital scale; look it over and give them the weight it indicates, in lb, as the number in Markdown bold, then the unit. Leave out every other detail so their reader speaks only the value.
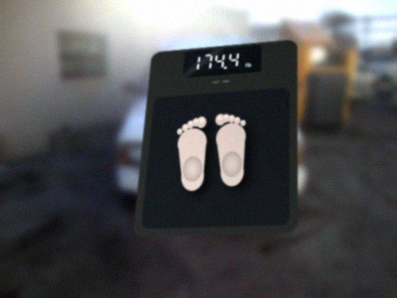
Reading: **174.4** lb
